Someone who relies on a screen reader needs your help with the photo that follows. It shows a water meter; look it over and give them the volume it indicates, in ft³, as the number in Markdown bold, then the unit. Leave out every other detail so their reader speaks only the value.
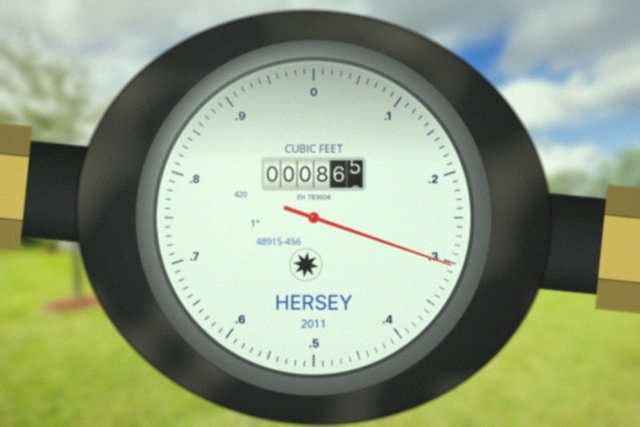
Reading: **865.30** ft³
